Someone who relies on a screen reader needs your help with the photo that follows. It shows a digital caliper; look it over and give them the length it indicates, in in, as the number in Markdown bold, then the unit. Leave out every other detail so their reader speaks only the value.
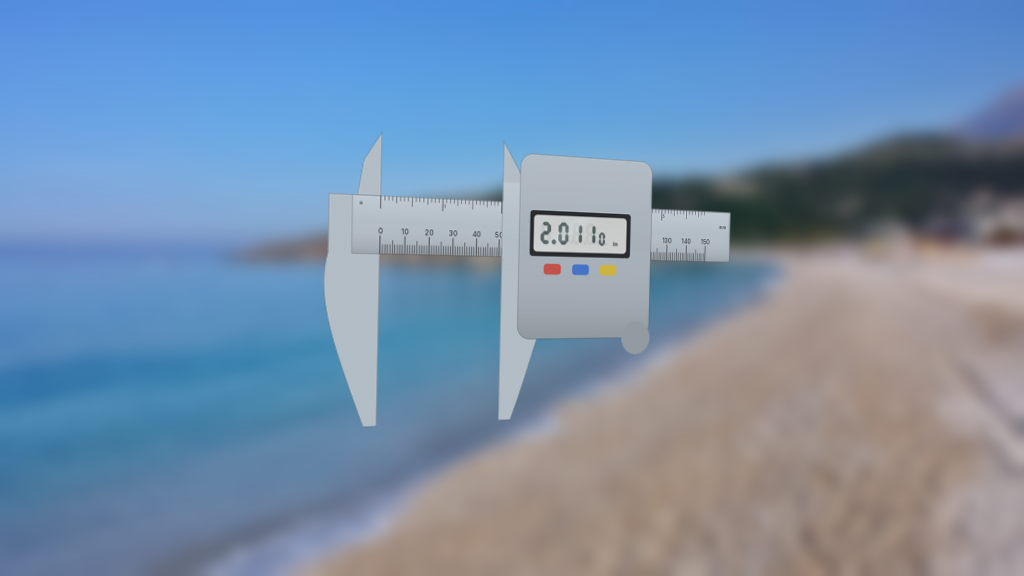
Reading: **2.0110** in
